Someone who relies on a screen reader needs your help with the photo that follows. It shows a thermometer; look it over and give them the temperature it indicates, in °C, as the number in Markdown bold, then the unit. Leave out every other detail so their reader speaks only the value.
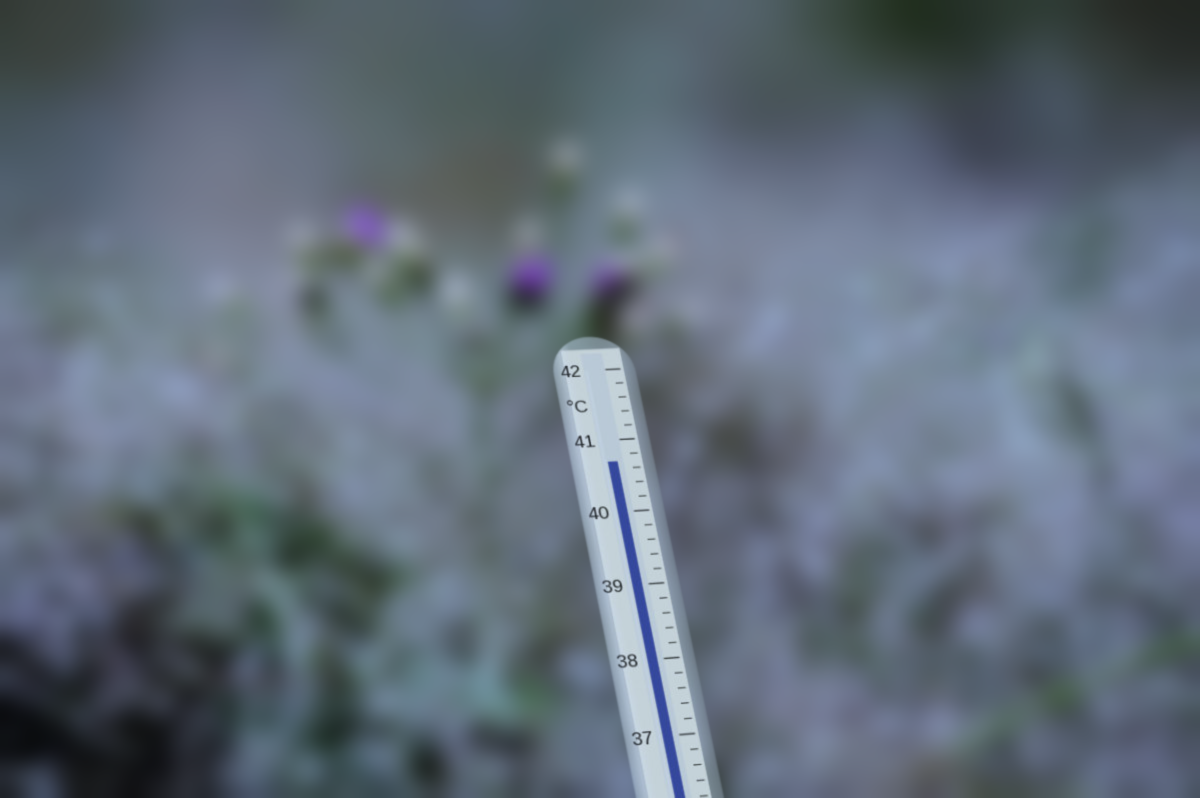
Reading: **40.7** °C
